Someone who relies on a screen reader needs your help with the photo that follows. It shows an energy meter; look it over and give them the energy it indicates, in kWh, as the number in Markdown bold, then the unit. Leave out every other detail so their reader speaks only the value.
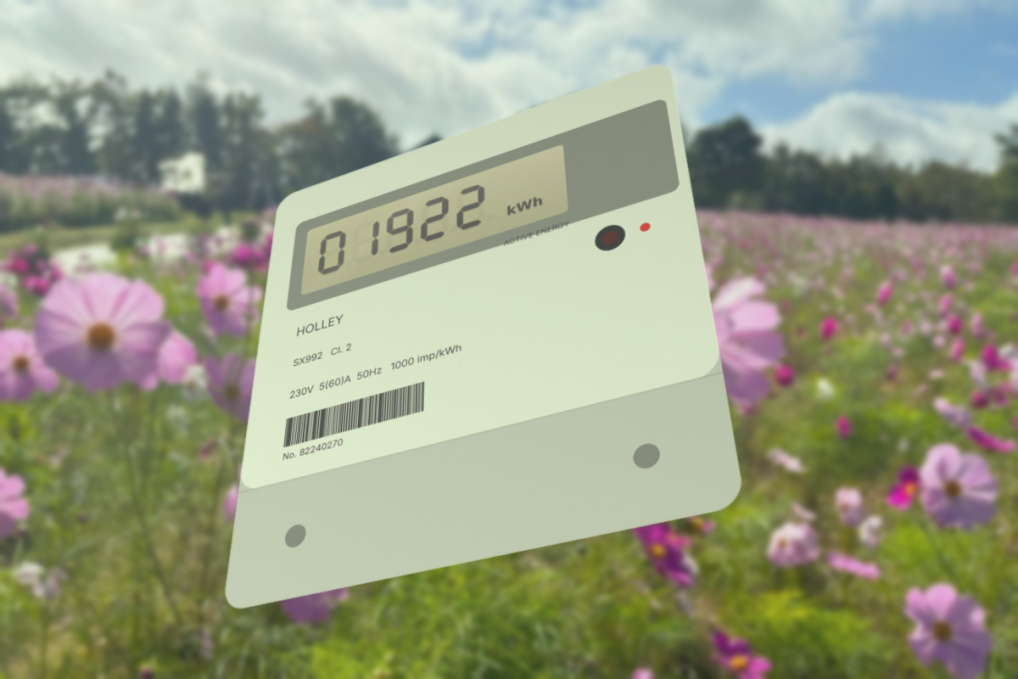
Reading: **1922** kWh
